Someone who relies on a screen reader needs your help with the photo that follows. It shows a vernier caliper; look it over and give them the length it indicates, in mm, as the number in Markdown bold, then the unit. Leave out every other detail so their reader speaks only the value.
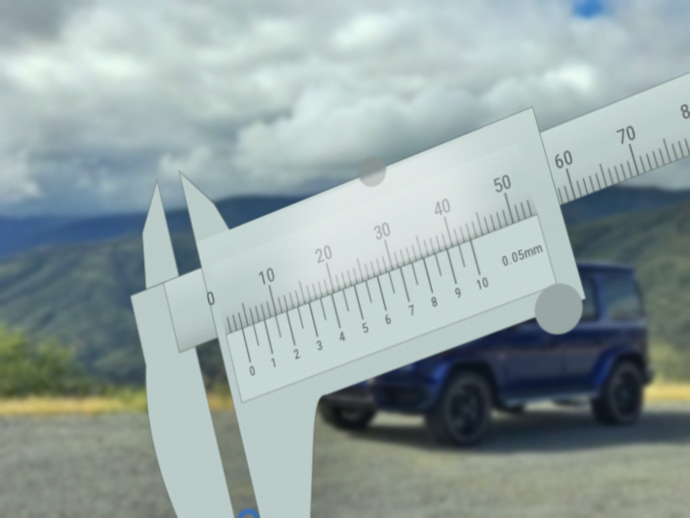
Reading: **4.0** mm
